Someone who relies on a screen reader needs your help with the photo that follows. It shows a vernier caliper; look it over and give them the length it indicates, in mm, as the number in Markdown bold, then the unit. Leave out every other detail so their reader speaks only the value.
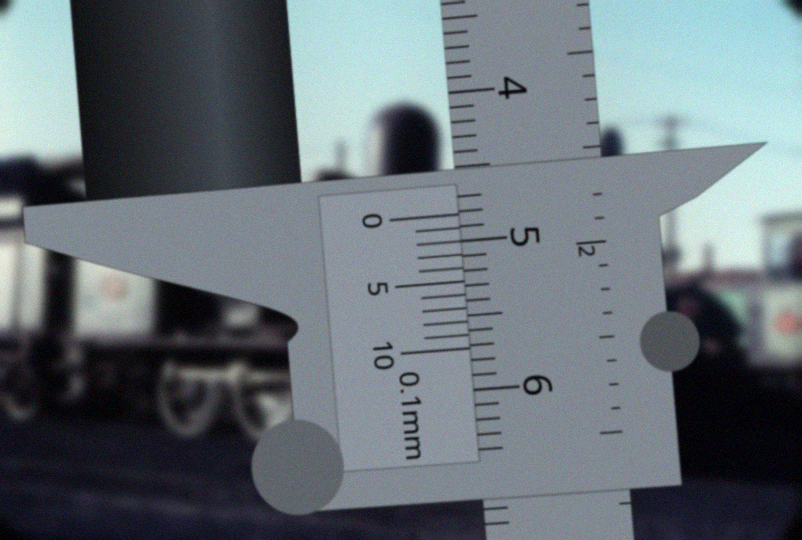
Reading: **48.2** mm
